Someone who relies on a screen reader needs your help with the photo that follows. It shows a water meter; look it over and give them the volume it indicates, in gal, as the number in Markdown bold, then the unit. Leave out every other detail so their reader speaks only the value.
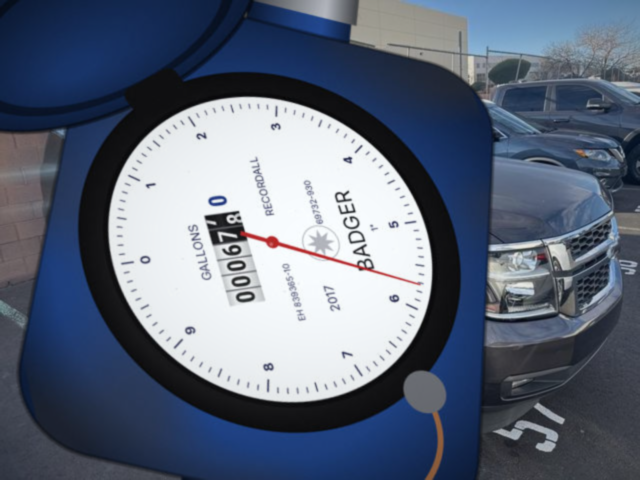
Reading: **6775.7** gal
